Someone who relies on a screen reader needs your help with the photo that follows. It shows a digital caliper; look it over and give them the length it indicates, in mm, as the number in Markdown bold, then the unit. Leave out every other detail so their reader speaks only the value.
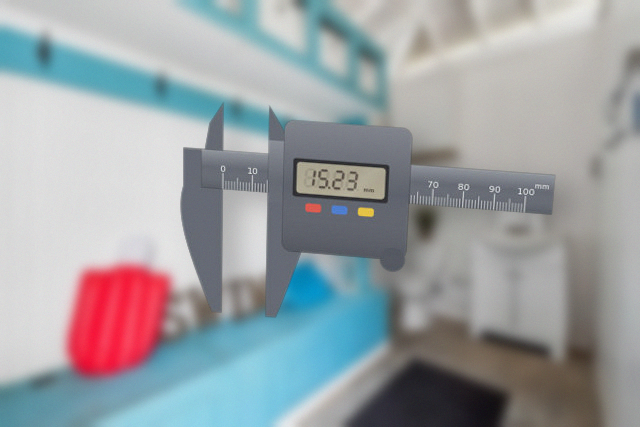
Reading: **15.23** mm
